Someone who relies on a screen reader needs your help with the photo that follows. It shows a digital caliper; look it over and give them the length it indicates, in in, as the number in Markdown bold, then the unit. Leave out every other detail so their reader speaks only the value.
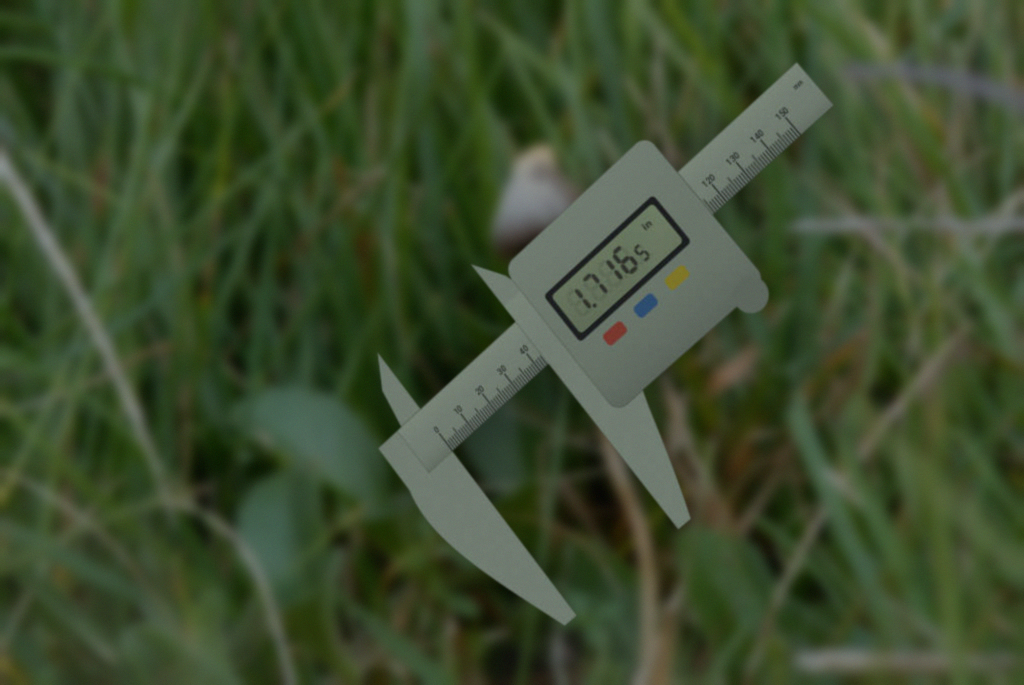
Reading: **1.7165** in
